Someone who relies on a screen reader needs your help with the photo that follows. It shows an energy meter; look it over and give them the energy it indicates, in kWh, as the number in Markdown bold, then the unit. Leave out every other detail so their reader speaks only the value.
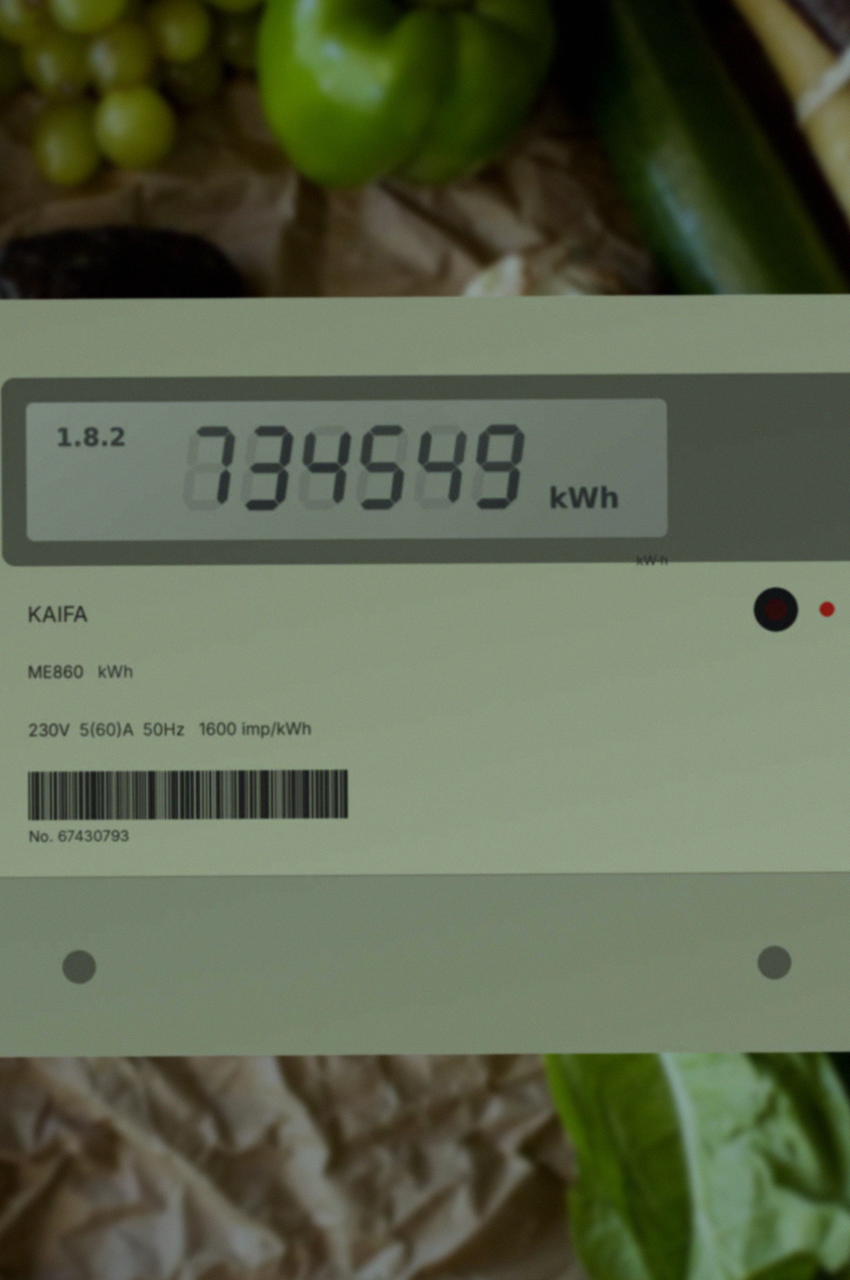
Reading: **734549** kWh
